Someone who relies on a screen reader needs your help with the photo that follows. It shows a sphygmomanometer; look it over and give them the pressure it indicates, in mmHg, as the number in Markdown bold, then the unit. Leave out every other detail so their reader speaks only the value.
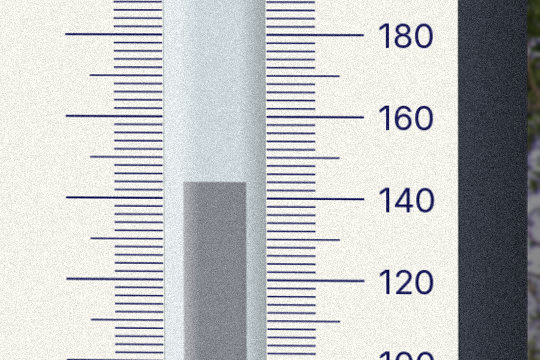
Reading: **144** mmHg
